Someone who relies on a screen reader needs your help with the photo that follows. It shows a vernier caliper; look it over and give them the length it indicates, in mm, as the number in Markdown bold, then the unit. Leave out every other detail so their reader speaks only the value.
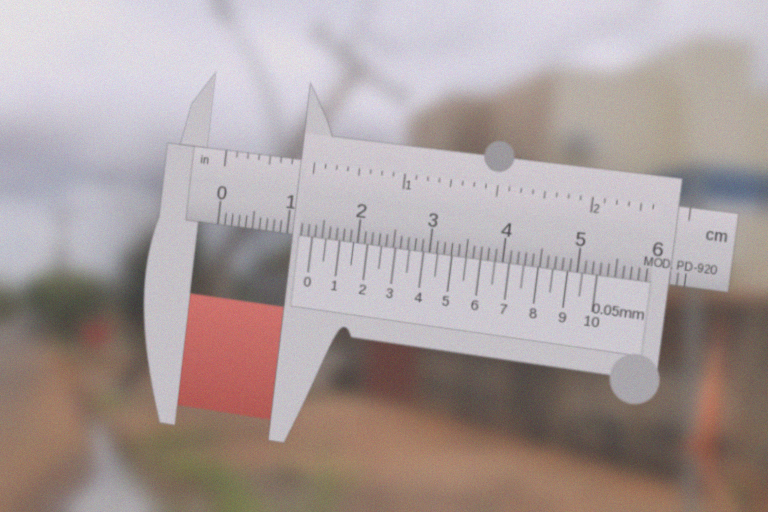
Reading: **13.6** mm
